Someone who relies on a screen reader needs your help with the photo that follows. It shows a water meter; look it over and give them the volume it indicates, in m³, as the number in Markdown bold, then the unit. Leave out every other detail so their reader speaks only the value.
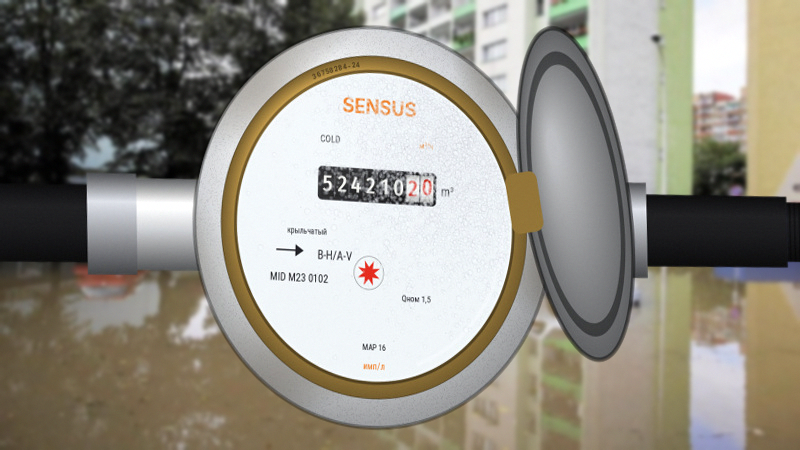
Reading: **524210.20** m³
